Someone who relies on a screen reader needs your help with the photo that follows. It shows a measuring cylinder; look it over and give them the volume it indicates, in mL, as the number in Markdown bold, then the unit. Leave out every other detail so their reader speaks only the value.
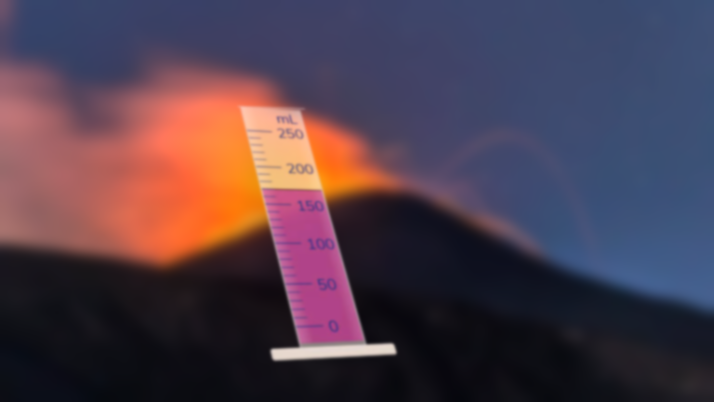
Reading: **170** mL
